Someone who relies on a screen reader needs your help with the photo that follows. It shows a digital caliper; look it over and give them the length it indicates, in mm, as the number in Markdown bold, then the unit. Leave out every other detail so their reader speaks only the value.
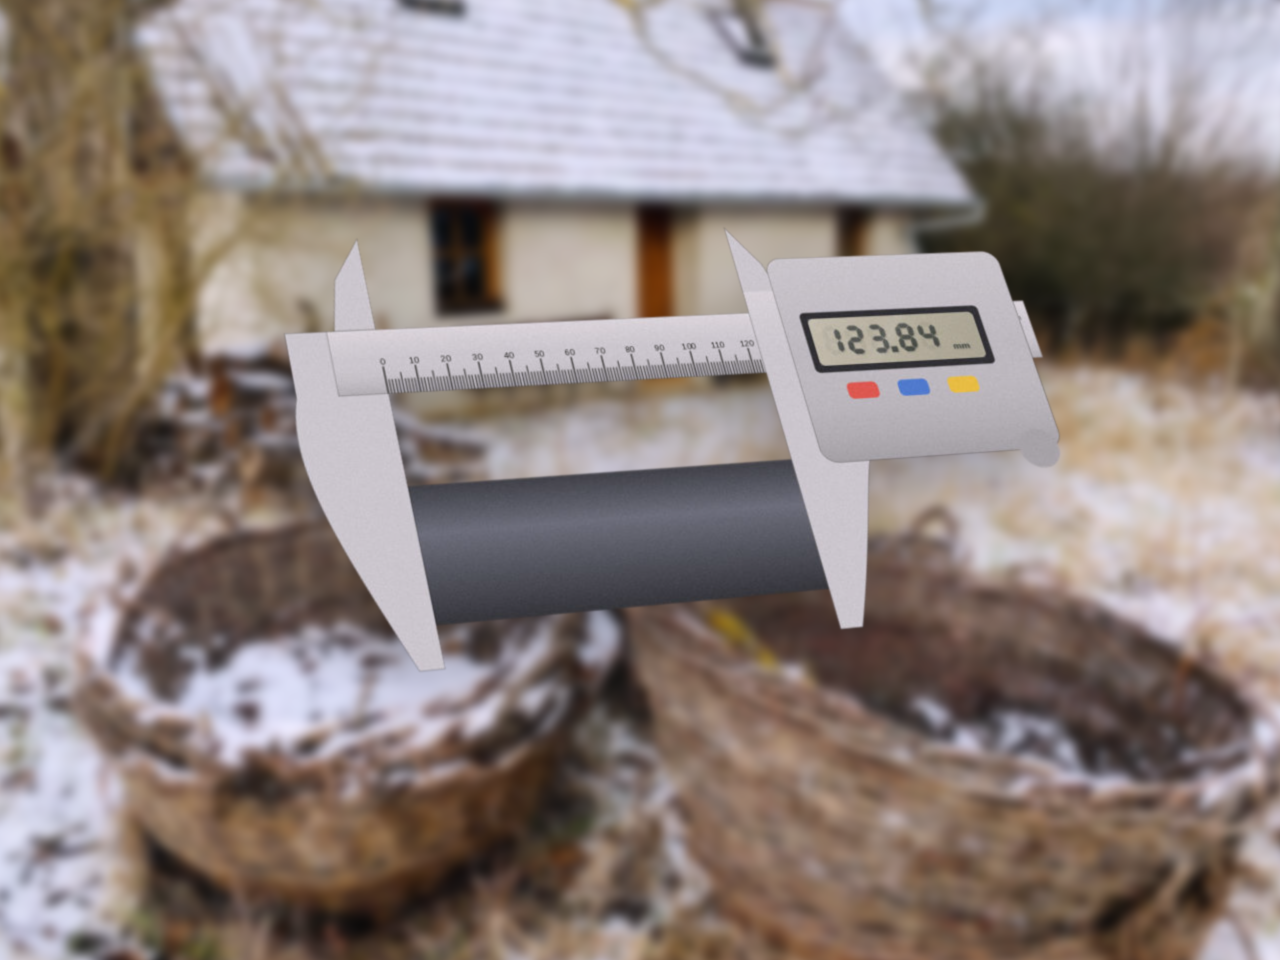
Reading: **123.84** mm
